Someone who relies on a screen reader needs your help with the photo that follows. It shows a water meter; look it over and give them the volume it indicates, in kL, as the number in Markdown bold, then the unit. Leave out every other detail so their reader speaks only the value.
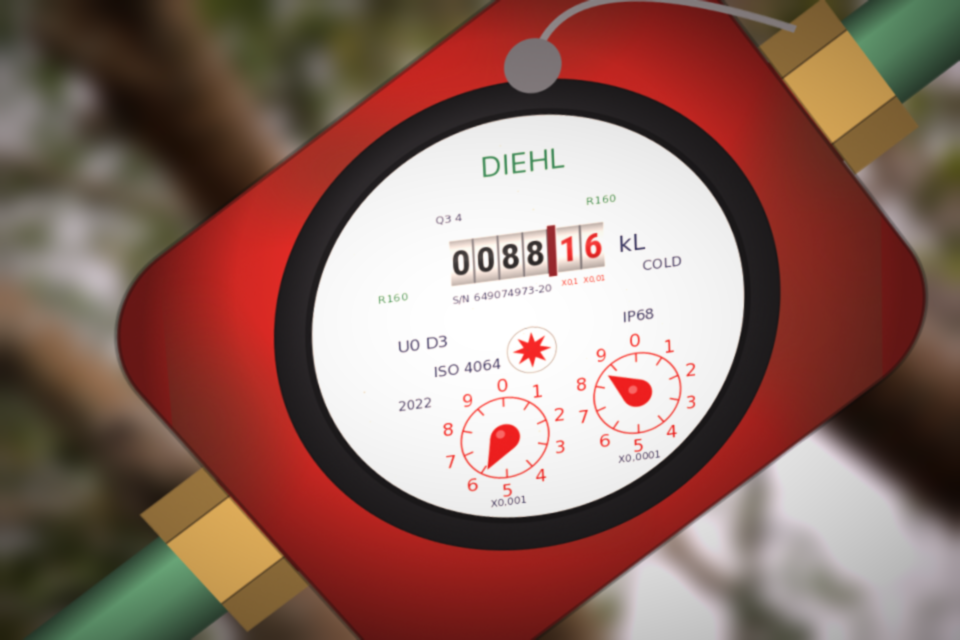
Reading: **88.1658** kL
